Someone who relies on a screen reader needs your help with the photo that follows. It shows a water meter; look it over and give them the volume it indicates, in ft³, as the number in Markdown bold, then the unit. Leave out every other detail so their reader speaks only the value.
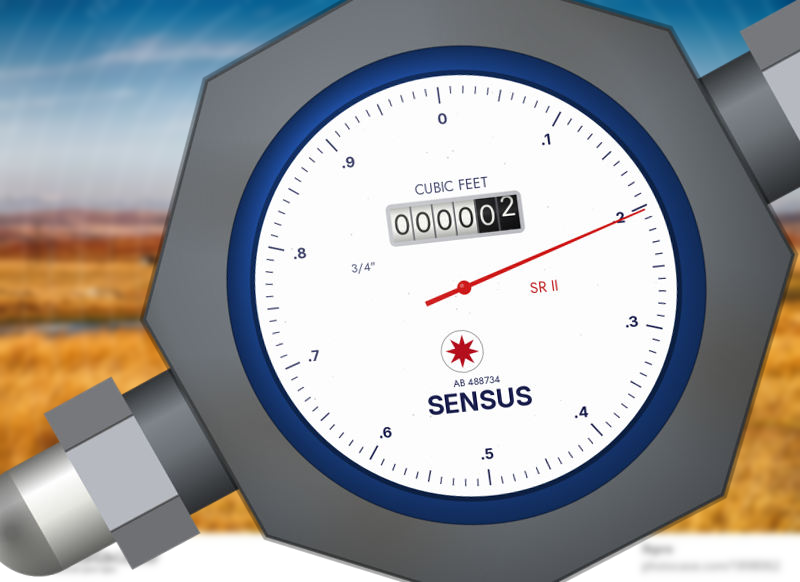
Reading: **2.20** ft³
